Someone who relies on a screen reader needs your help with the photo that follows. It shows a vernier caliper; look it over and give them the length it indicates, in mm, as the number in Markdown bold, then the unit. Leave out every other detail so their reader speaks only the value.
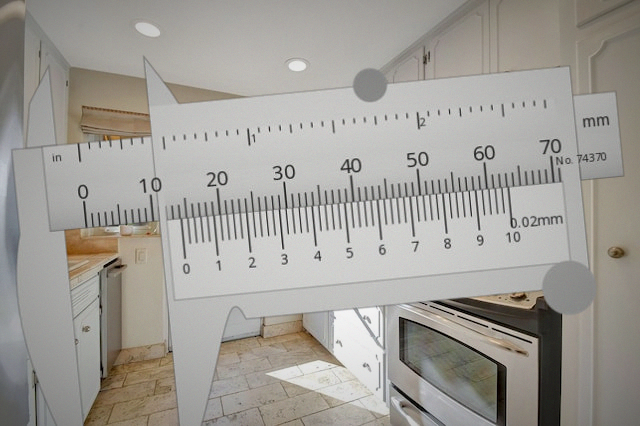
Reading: **14.2** mm
